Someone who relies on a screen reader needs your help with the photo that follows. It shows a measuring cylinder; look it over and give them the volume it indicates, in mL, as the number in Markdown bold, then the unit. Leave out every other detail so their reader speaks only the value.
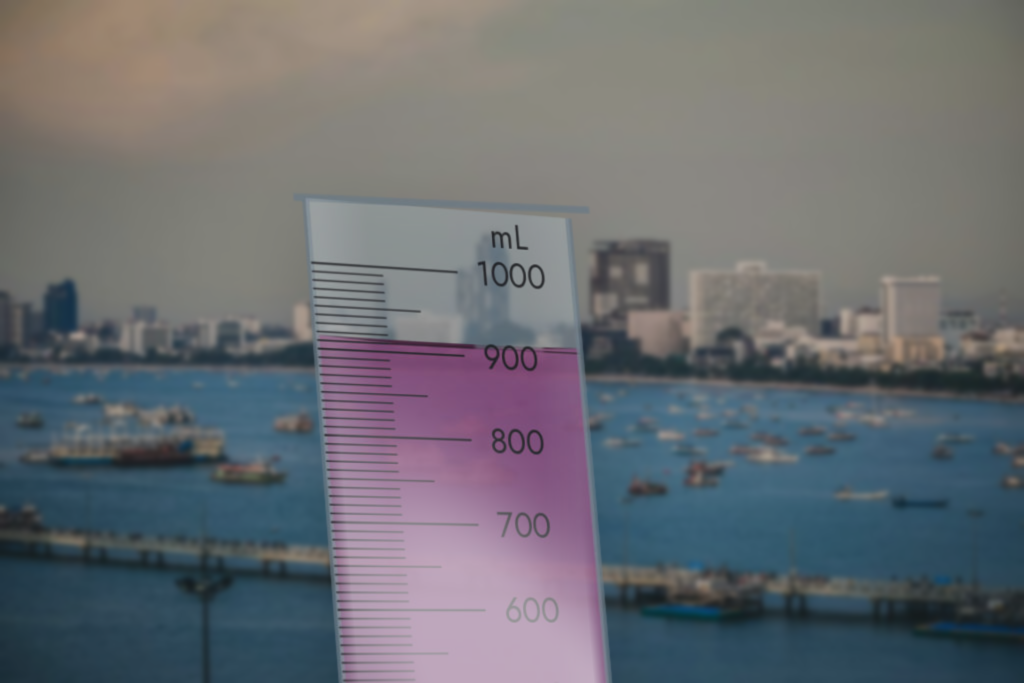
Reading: **910** mL
